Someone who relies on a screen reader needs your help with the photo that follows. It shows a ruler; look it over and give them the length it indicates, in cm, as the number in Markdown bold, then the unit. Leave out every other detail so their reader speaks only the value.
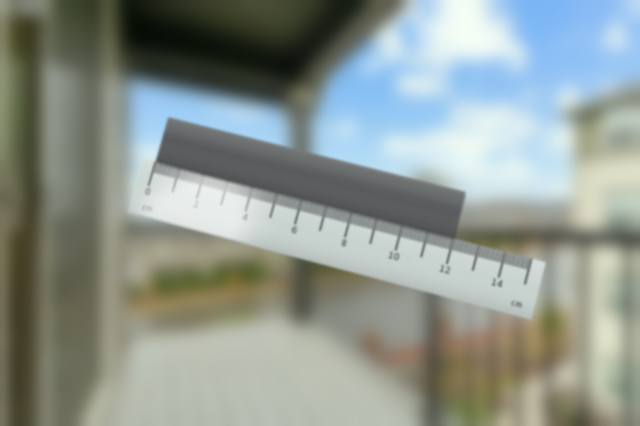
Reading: **12** cm
